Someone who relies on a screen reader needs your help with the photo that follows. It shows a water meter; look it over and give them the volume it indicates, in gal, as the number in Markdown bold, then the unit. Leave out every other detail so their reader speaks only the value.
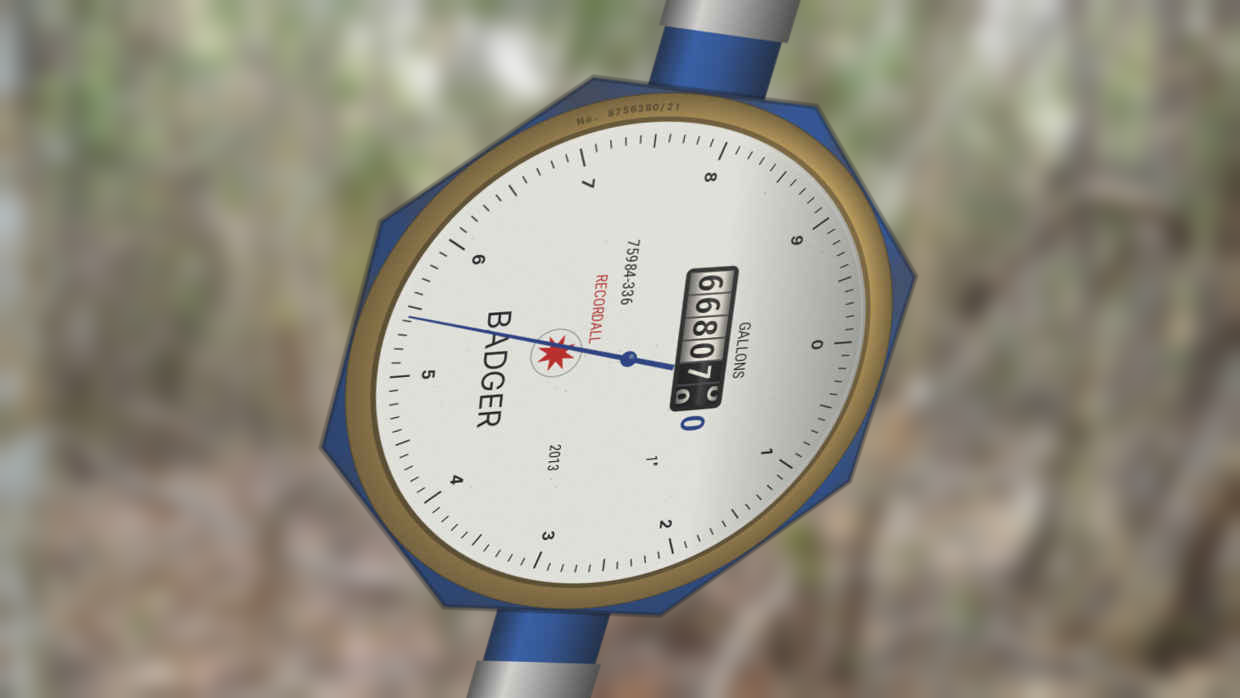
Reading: **6680785.4** gal
